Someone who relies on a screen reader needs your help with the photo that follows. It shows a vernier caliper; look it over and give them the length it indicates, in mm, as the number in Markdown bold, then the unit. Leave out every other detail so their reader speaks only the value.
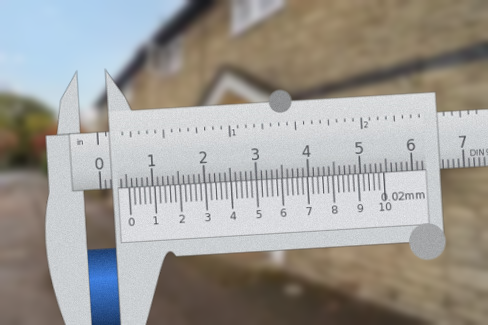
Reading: **5.5** mm
